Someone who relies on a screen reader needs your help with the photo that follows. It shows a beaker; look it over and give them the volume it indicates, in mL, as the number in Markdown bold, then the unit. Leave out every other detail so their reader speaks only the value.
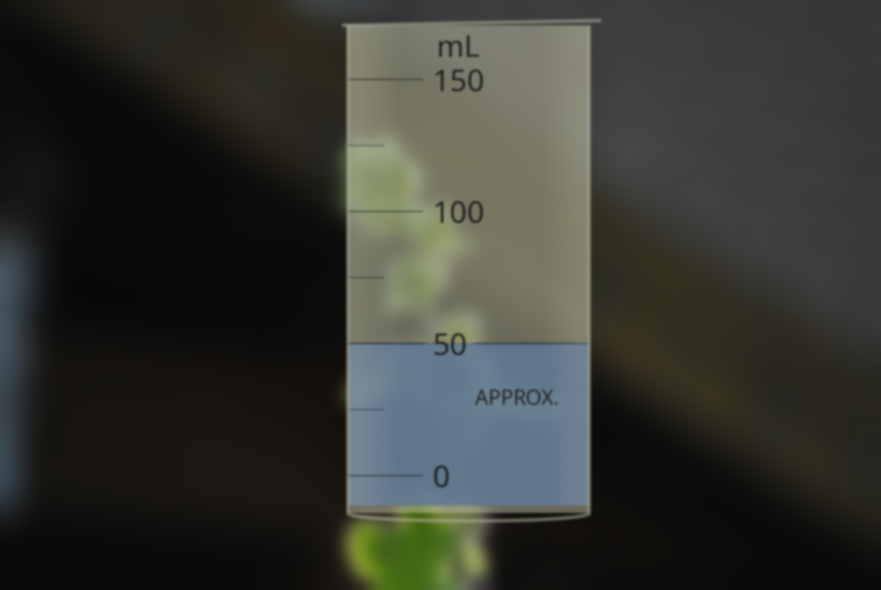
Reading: **50** mL
